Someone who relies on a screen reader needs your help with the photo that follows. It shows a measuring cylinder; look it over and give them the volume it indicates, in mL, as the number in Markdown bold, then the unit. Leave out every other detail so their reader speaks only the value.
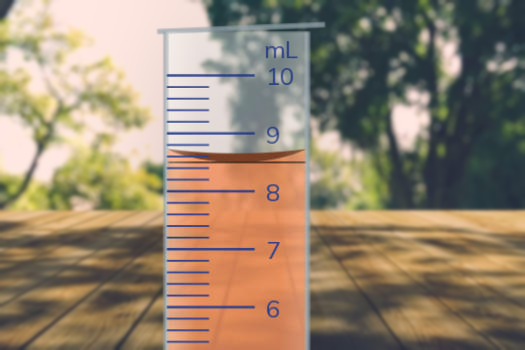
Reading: **8.5** mL
